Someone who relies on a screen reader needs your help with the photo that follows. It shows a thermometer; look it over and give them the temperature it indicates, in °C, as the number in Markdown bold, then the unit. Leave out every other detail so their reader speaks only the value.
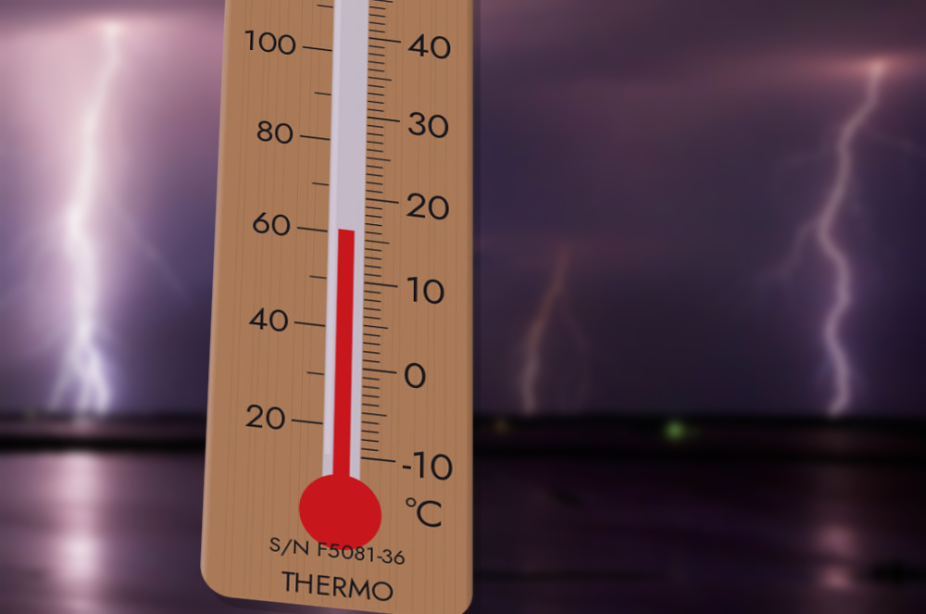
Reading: **16** °C
